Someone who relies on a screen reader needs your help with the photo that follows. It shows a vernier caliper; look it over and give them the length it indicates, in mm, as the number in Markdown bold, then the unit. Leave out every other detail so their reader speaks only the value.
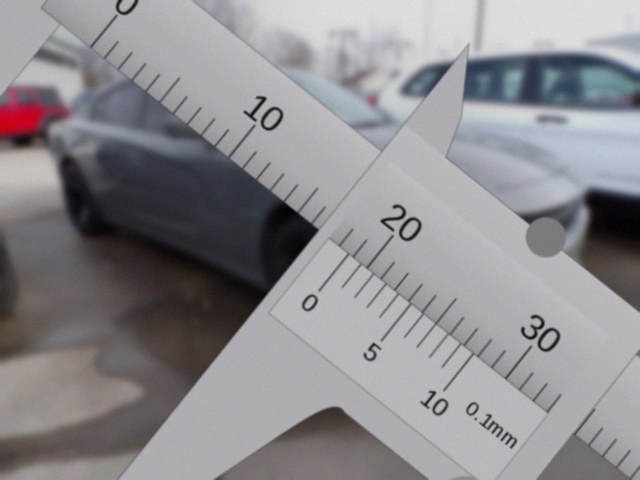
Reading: **18.7** mm
